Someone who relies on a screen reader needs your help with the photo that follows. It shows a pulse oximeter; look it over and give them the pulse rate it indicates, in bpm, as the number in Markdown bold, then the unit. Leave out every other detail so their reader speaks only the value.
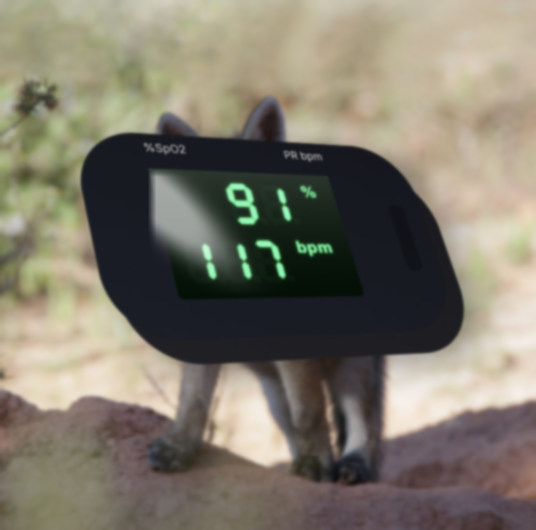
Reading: **117** bpm
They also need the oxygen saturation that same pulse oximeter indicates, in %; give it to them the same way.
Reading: **91** %
